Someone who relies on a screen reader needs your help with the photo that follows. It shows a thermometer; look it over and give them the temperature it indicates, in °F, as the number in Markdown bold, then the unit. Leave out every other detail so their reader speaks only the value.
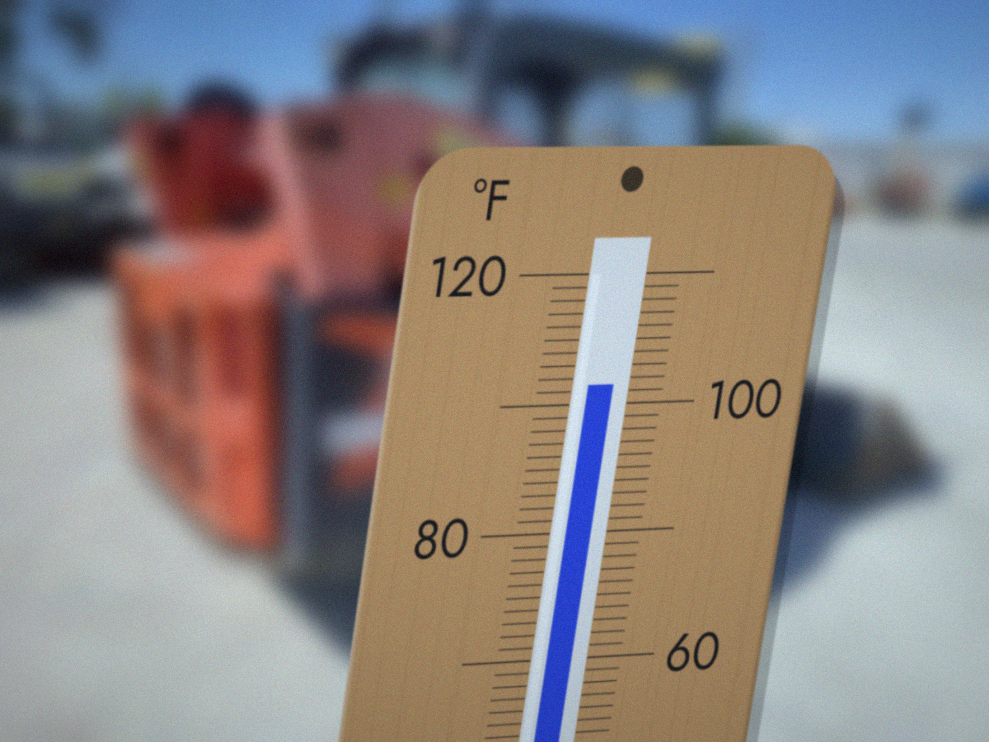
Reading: **103** °F
